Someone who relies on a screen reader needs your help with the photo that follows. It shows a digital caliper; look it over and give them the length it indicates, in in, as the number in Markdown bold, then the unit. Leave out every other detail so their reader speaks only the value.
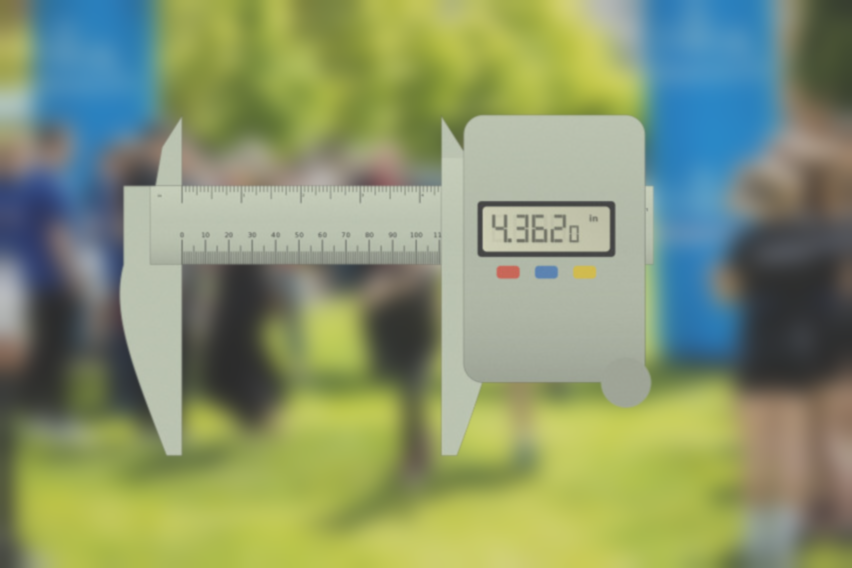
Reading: **4.3620** in
